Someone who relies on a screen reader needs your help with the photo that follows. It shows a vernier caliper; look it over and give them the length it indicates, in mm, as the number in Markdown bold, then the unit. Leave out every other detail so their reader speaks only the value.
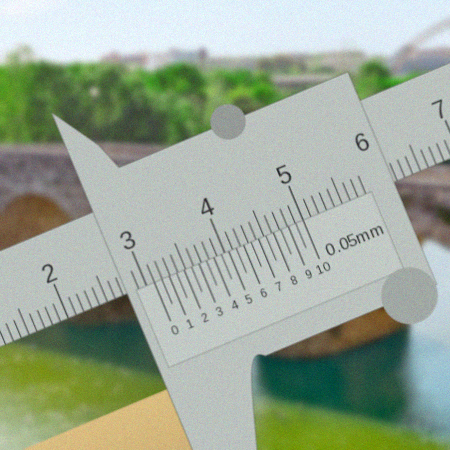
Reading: **31.0** mm
